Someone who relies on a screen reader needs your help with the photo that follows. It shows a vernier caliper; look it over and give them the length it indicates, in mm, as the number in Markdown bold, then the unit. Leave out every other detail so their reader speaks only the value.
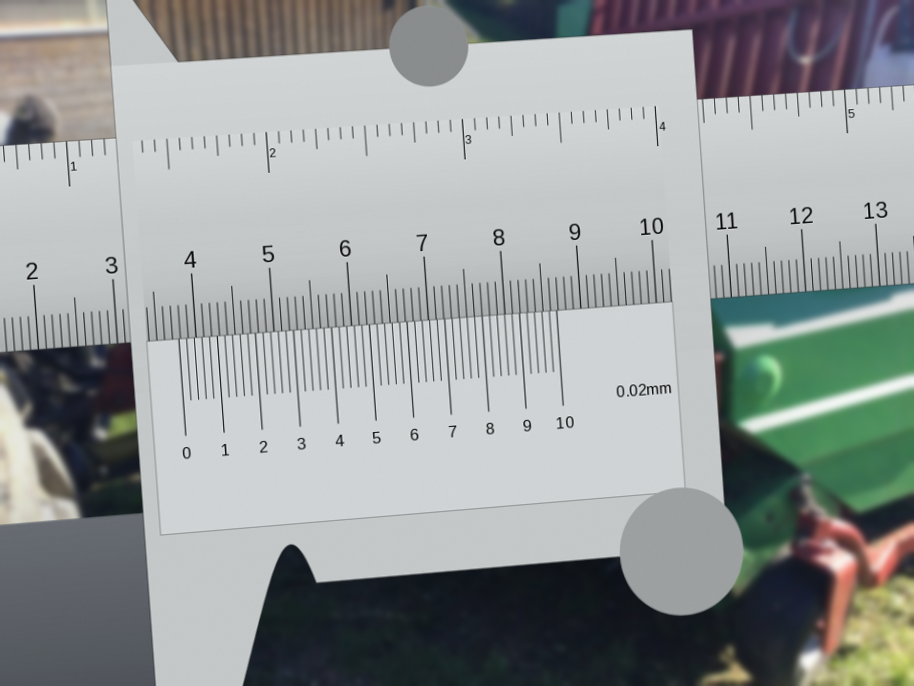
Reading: **37.8** mm
